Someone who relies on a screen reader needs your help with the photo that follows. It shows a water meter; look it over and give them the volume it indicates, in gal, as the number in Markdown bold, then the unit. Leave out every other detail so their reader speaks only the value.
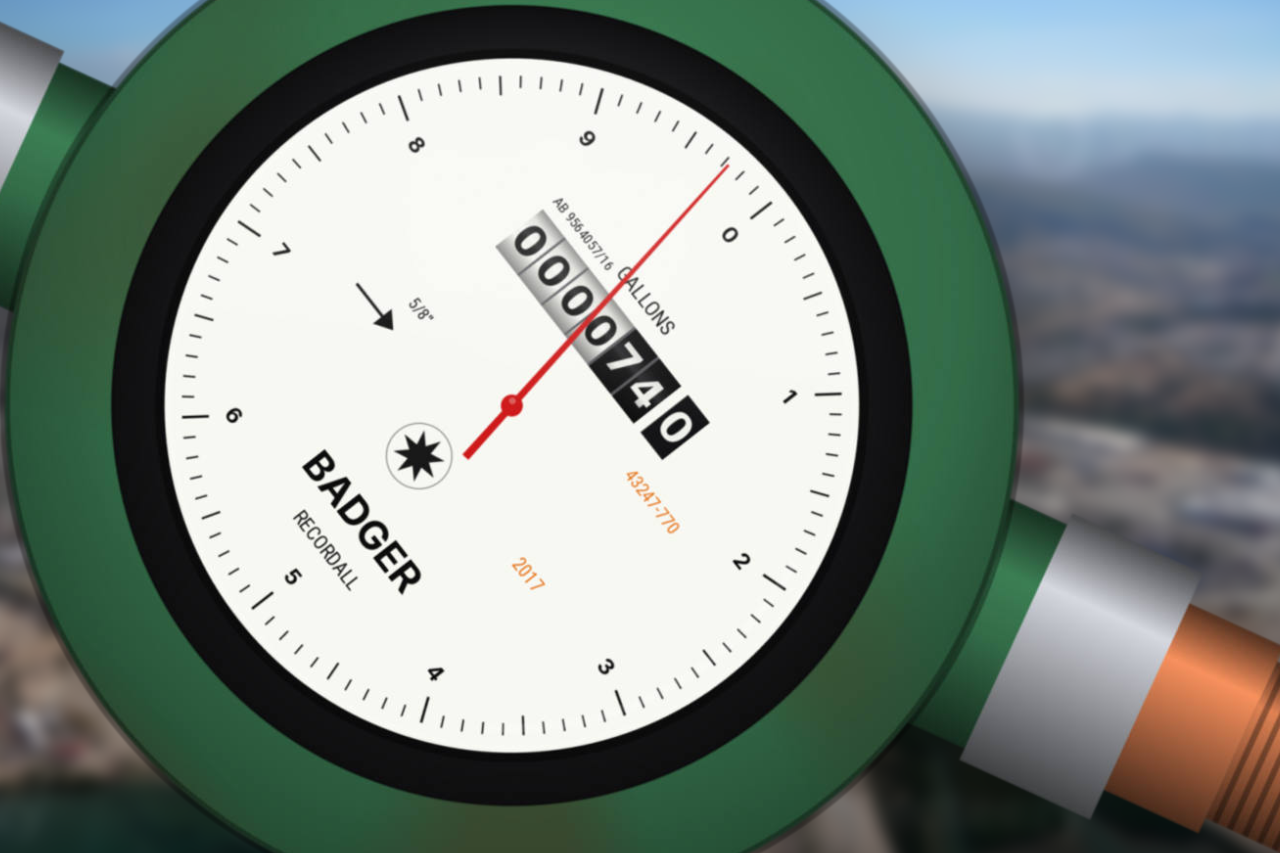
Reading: **739.7** gal
